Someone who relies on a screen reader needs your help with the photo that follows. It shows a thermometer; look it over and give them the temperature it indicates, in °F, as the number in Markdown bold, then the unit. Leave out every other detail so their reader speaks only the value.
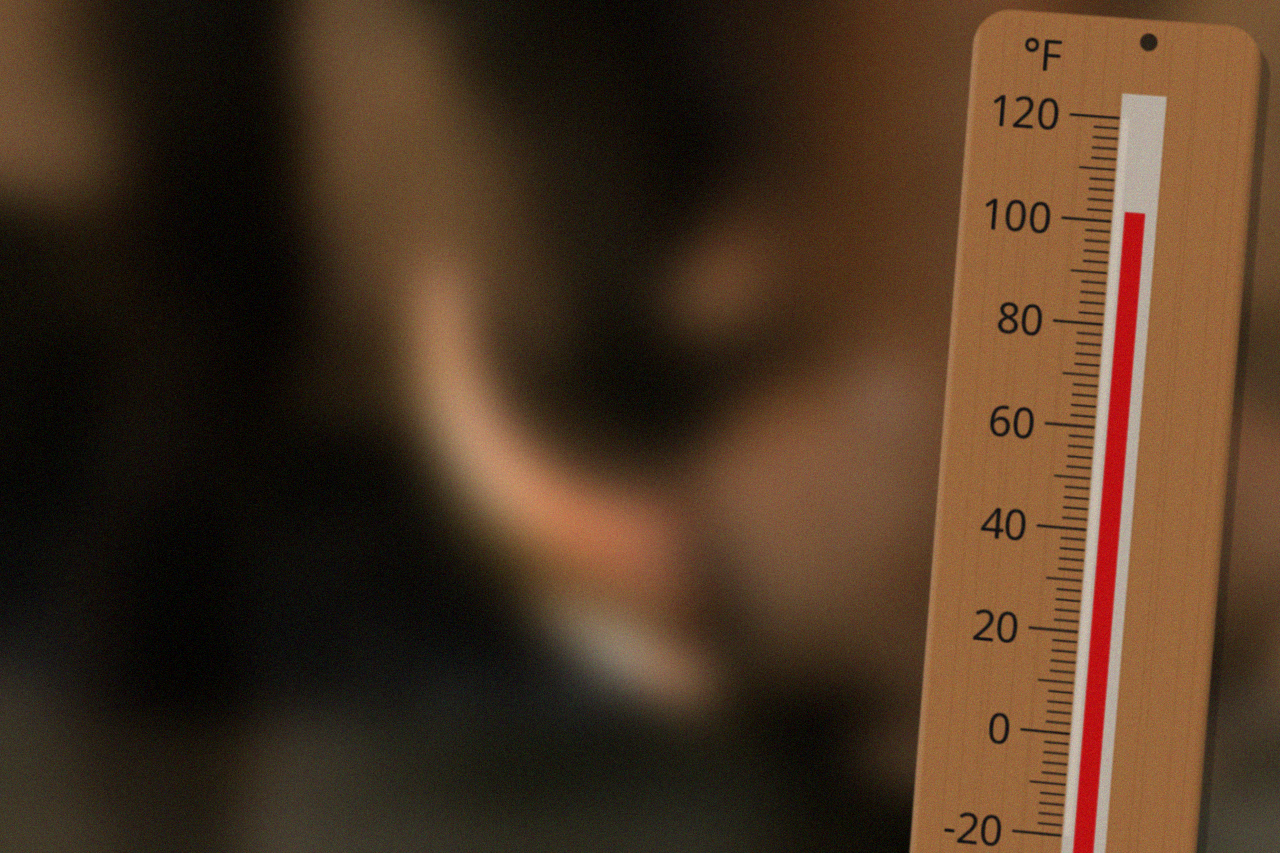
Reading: **102** °F
